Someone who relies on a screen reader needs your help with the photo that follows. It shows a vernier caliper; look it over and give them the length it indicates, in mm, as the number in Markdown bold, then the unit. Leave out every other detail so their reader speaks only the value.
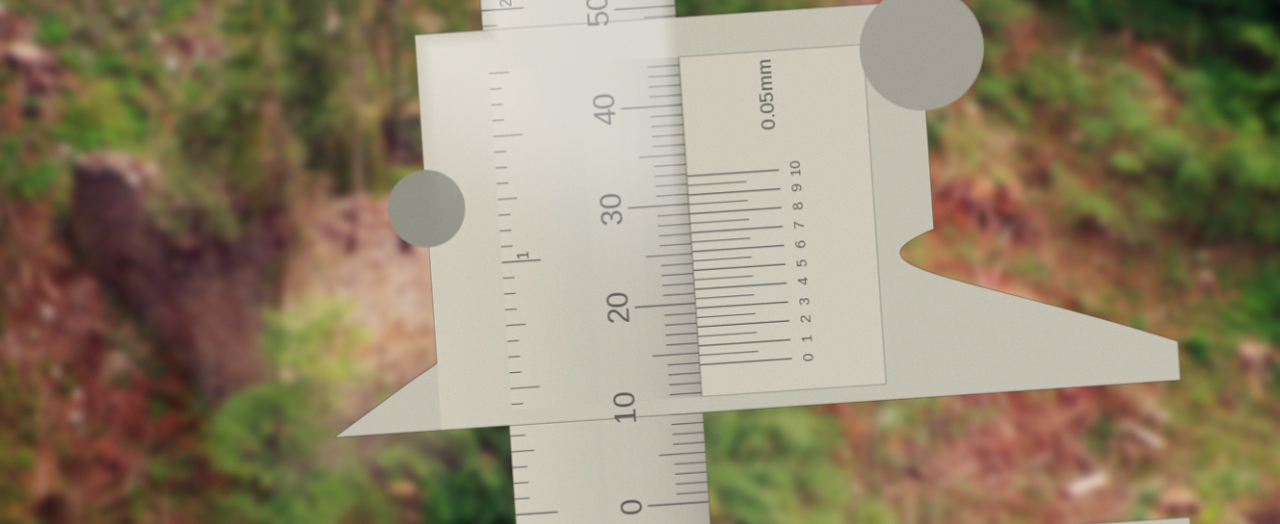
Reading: **13.8** mm
